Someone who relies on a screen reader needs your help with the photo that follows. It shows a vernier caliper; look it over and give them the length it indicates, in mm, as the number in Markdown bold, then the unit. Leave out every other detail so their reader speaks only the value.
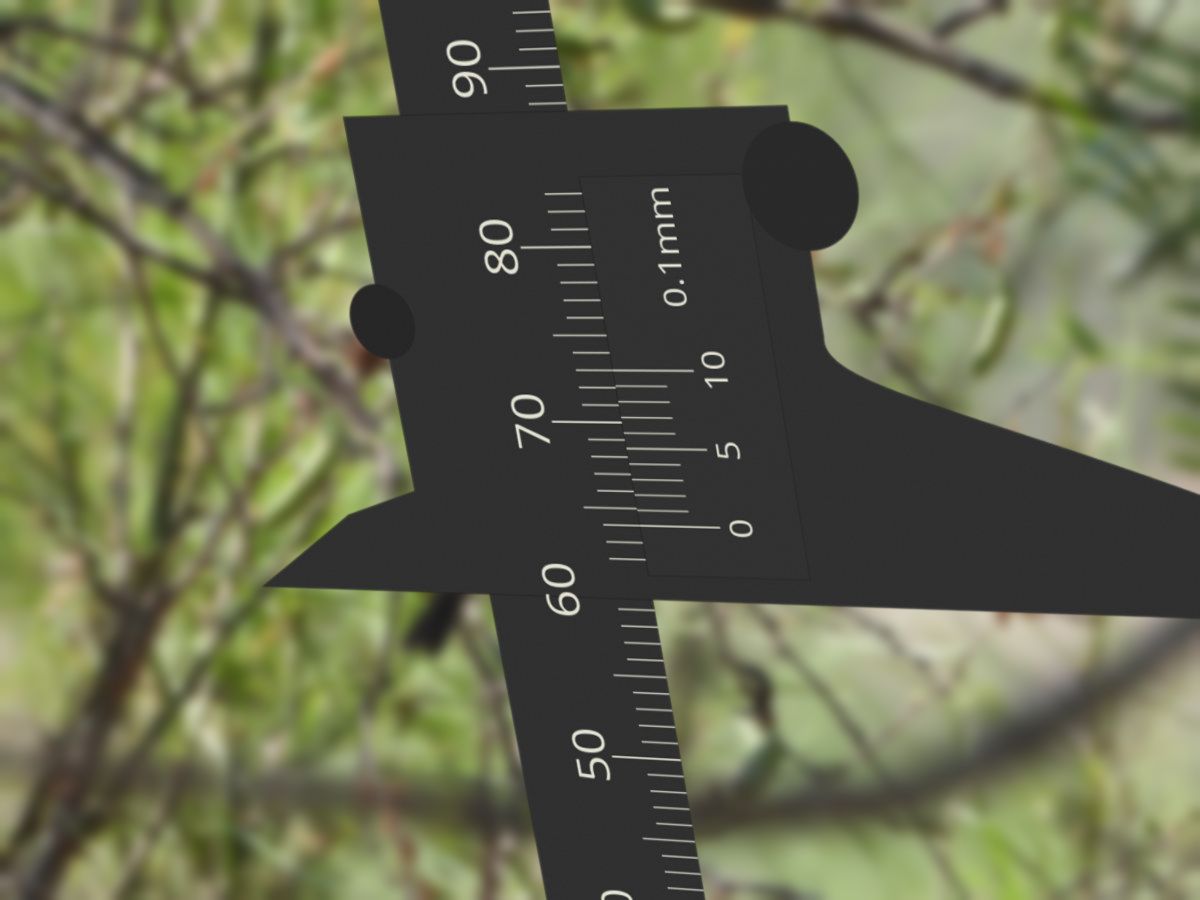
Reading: **64.0** mm
